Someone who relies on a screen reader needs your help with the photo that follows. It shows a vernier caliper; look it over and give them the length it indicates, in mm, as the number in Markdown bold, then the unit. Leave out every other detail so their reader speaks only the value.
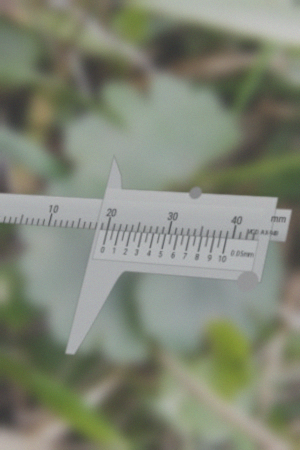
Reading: **20.0** mm
